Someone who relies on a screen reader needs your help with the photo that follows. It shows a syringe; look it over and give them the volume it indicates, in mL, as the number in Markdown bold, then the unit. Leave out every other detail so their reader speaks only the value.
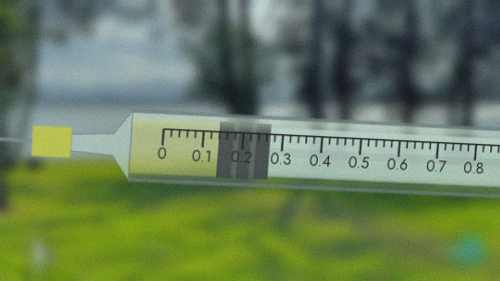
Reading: **0.14** mL
